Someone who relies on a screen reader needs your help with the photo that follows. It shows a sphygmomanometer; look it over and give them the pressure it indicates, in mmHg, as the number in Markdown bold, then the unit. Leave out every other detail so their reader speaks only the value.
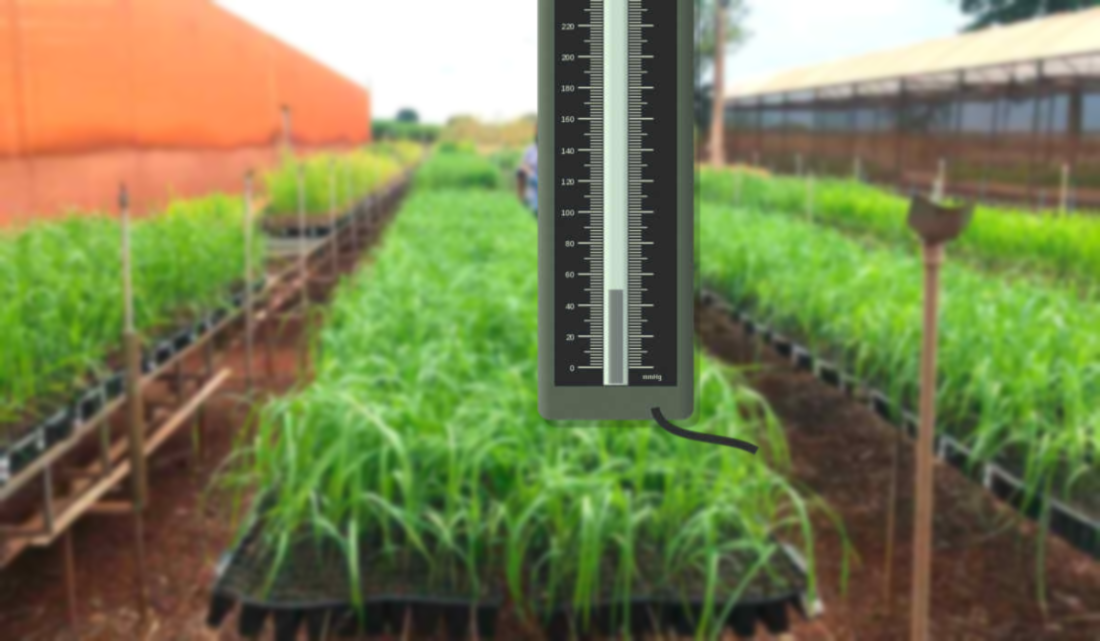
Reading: **50** mmHg
